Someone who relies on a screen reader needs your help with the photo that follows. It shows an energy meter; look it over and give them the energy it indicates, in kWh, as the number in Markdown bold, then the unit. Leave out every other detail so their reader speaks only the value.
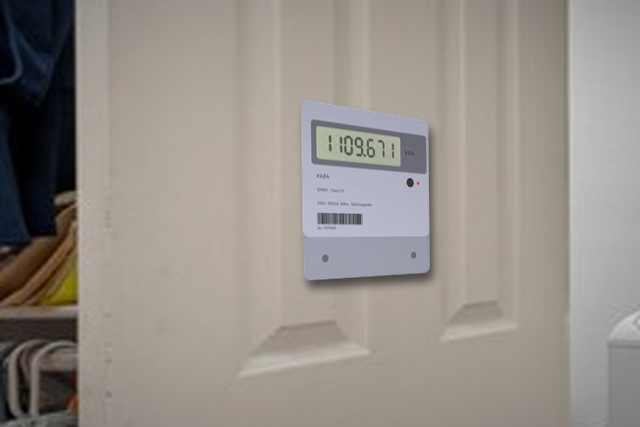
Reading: **1109.671** kWh
